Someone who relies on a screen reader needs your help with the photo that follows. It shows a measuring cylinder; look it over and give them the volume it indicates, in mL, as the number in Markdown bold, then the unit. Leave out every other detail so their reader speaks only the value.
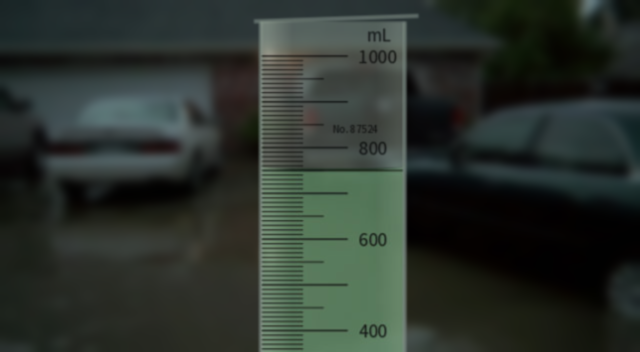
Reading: **750** mL
